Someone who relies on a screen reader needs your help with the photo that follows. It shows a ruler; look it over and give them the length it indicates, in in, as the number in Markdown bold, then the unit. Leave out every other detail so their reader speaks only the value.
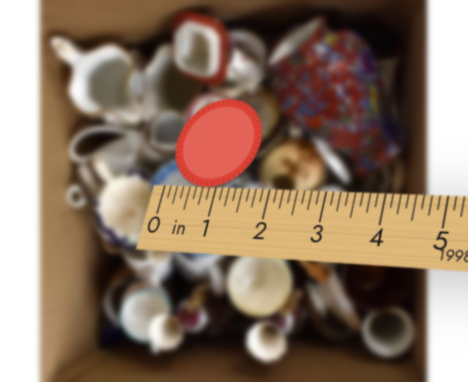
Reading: **1.625** in
